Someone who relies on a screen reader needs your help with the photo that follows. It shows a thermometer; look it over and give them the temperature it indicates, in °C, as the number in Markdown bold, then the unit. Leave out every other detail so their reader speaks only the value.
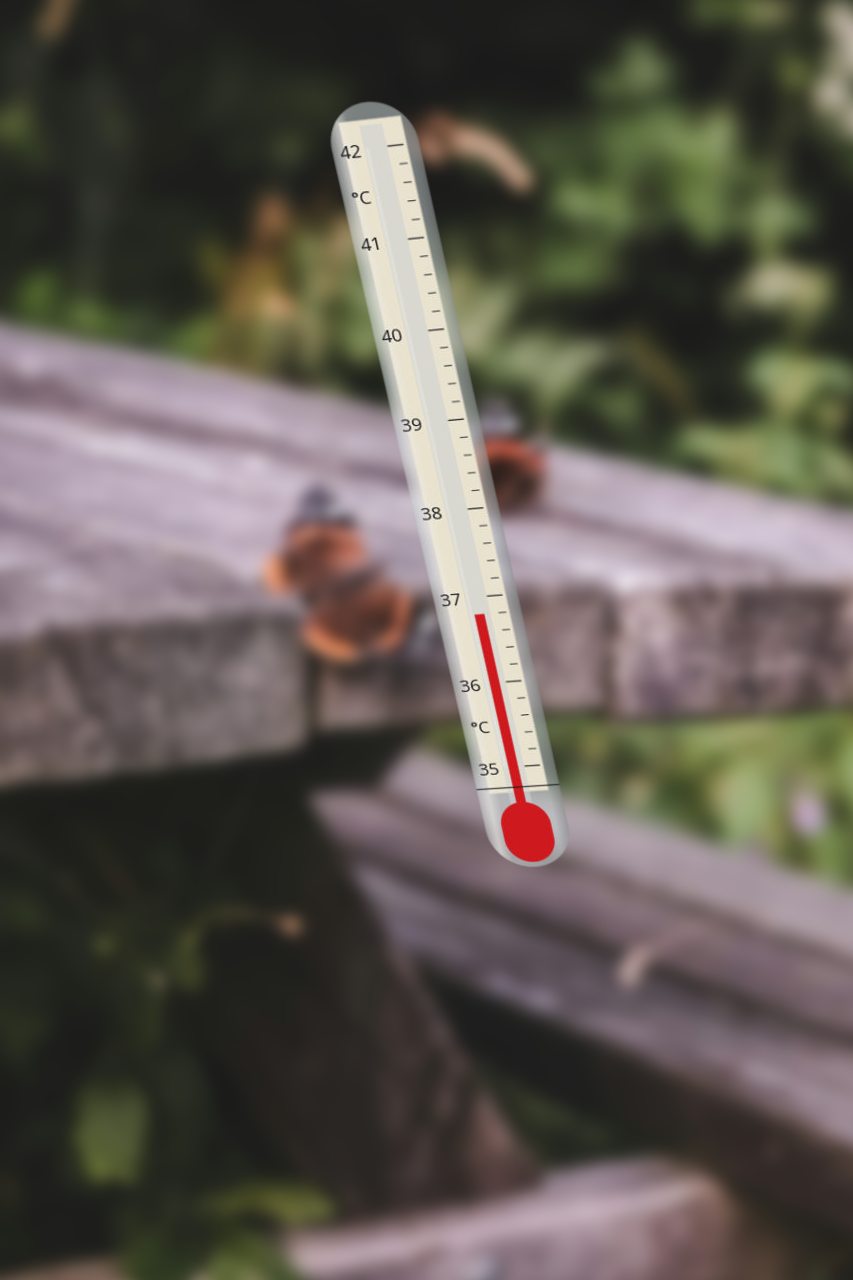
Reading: **36.8** °C
